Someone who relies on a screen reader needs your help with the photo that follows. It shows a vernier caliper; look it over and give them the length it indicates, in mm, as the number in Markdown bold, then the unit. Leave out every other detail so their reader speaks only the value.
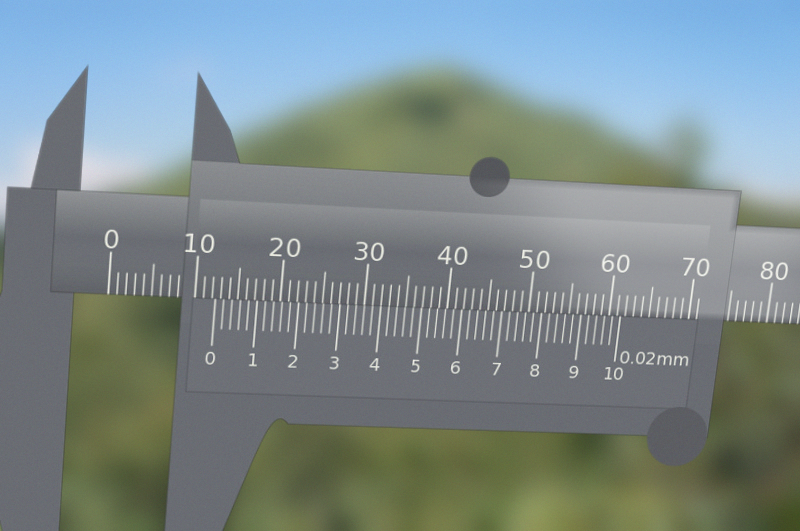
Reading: **12.4** mm
